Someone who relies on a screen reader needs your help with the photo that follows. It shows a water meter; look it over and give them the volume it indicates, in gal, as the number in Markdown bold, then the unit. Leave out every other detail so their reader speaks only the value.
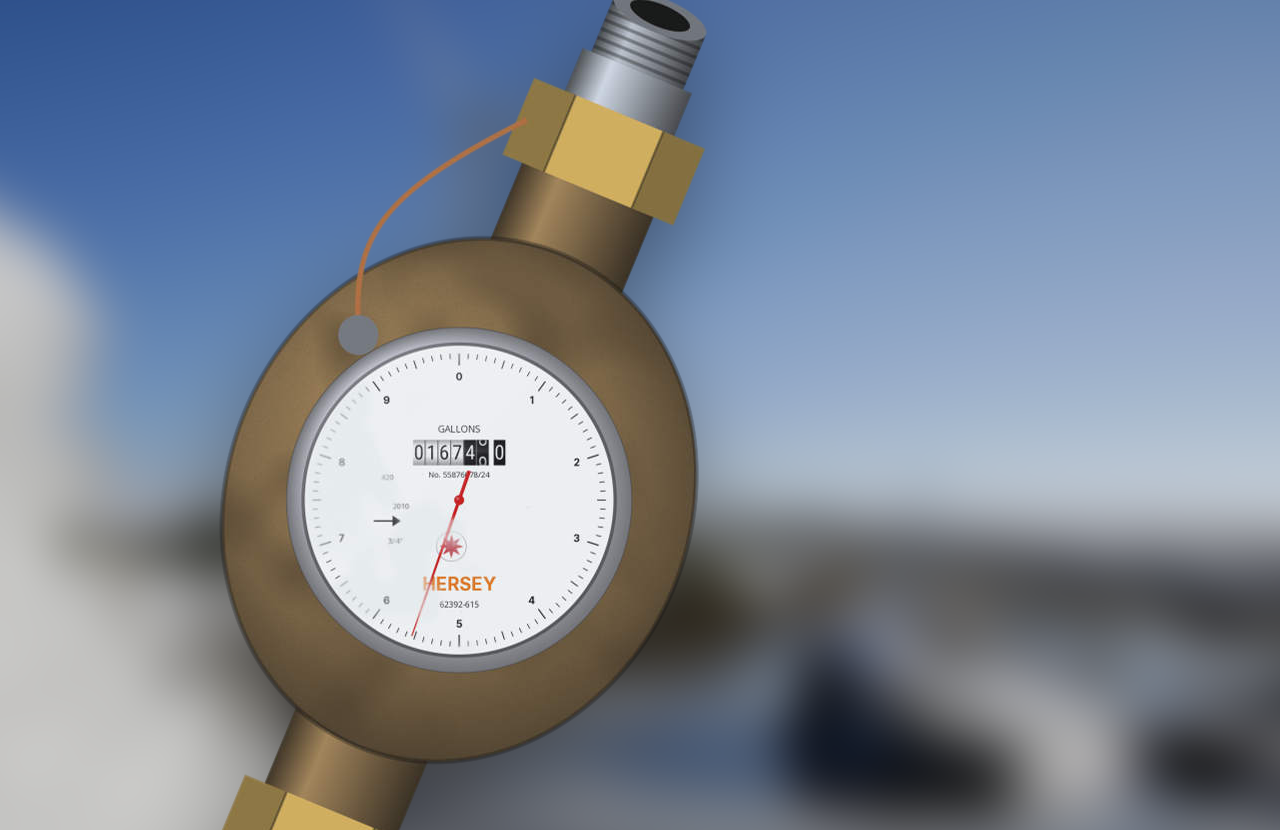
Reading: **167485.5** gal
